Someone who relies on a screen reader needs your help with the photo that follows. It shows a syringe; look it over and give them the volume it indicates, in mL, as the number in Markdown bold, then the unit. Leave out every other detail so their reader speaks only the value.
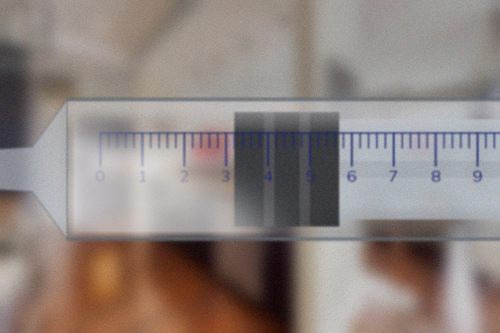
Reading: **3.2** mL
